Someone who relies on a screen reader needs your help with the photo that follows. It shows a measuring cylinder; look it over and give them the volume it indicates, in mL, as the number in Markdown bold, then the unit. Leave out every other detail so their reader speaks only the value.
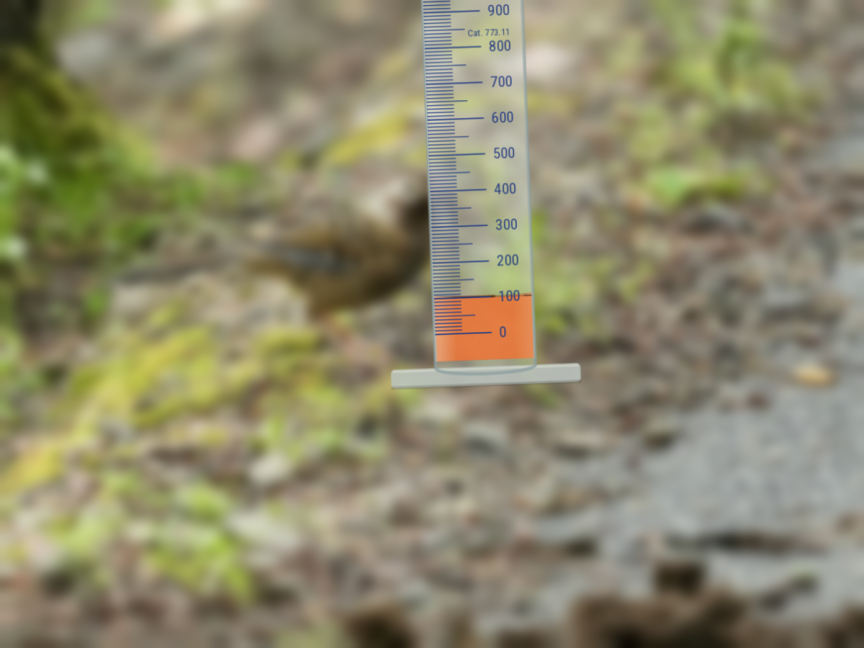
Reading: **100** mL
